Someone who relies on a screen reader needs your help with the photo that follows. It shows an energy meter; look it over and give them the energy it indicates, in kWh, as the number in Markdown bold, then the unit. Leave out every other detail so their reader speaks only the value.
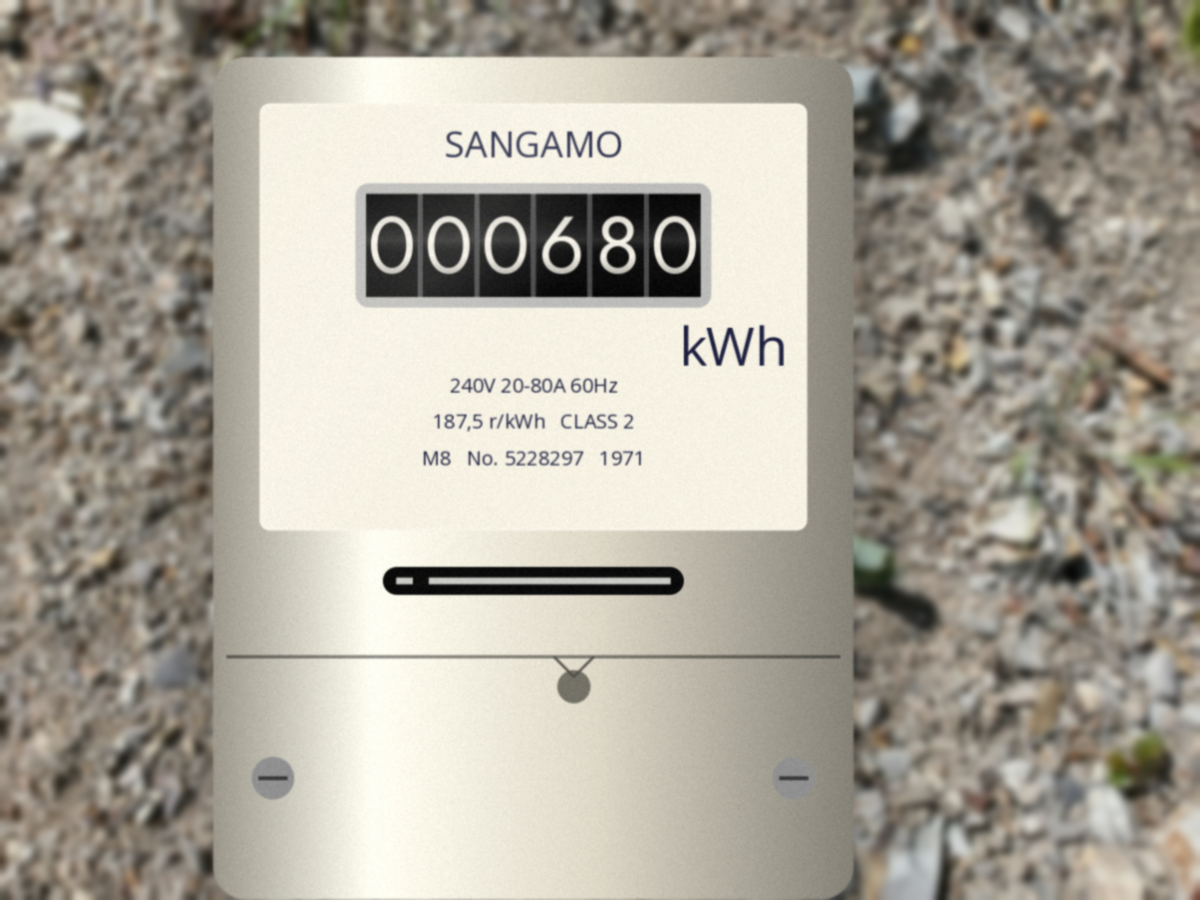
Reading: **680** kWh
